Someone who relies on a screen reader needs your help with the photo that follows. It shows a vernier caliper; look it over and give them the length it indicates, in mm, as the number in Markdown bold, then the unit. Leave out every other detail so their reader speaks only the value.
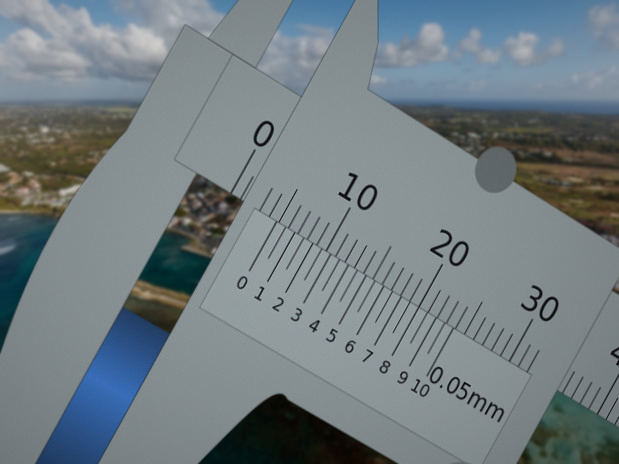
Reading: **4.8** mm
